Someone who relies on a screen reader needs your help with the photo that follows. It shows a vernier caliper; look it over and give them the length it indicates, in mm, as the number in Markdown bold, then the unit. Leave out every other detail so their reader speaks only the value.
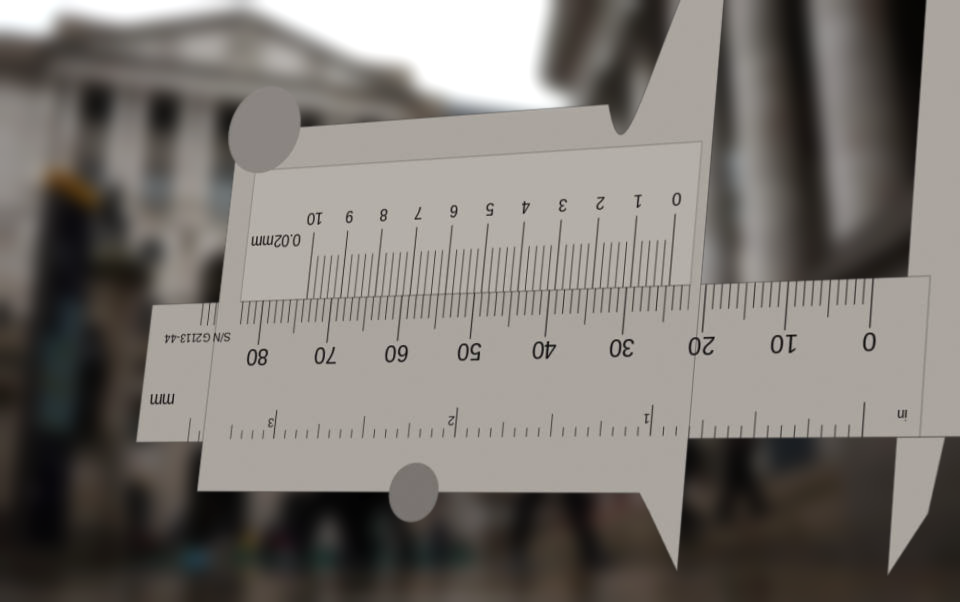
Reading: **24.6** mm
